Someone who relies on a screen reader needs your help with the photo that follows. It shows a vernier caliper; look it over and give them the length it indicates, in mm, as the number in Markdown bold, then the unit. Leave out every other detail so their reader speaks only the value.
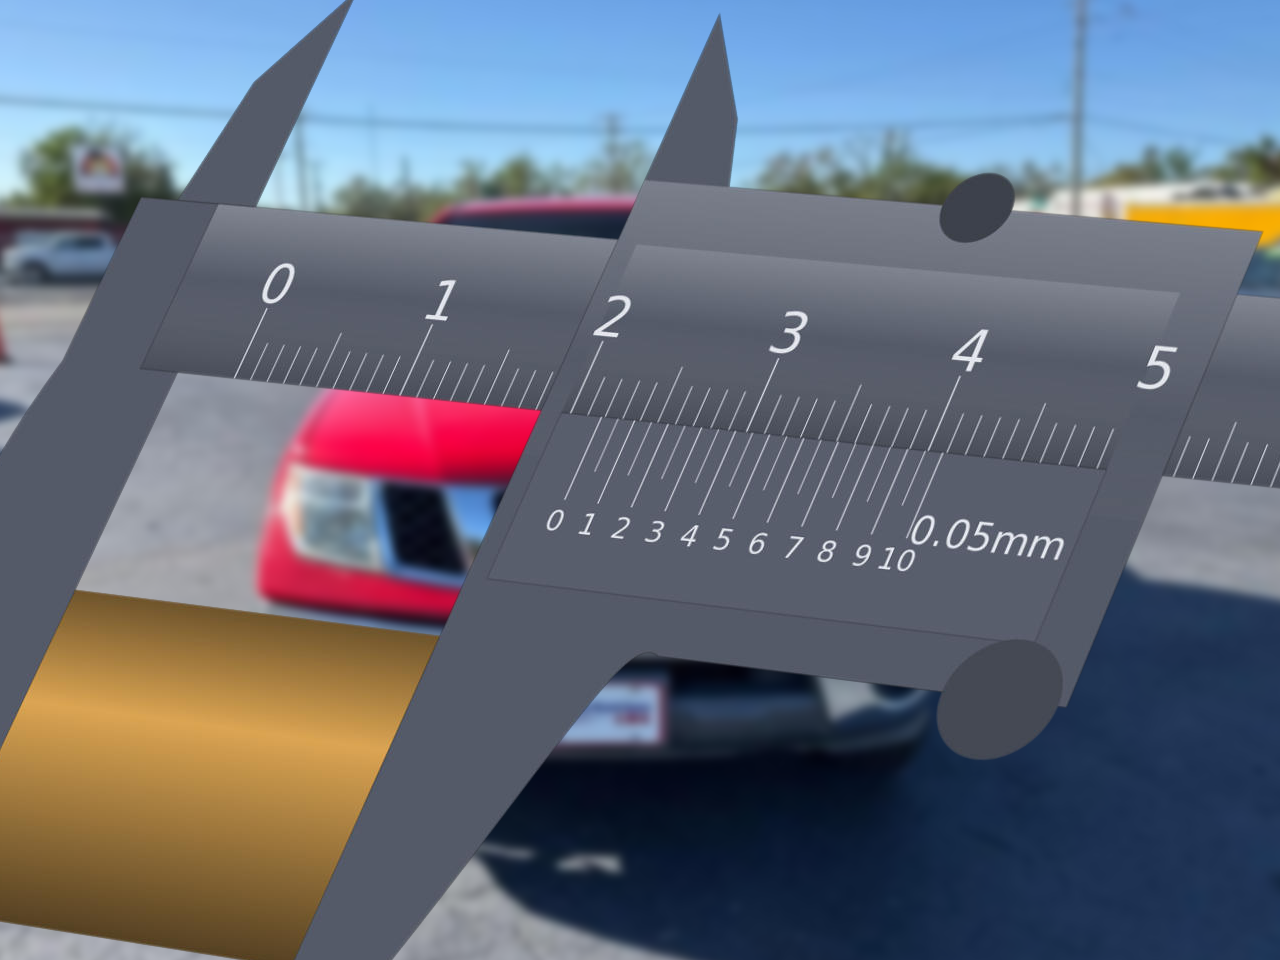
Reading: **21.8** mm
